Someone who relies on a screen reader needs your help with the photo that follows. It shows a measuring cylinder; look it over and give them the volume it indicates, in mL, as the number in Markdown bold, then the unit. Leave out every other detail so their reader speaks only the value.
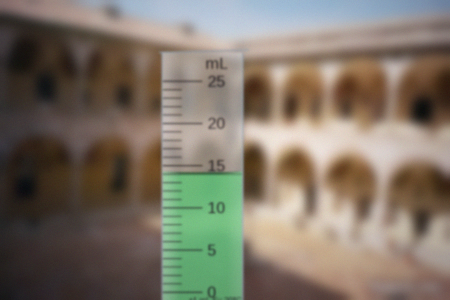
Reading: **14** mL
